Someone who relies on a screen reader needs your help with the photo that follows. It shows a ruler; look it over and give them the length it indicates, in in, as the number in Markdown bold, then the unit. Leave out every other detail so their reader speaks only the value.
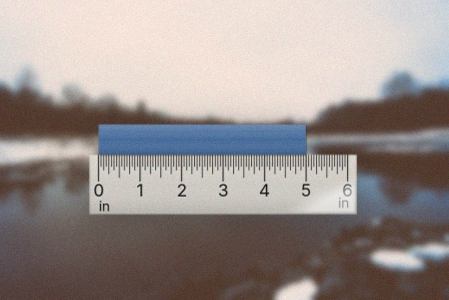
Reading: **5** in
